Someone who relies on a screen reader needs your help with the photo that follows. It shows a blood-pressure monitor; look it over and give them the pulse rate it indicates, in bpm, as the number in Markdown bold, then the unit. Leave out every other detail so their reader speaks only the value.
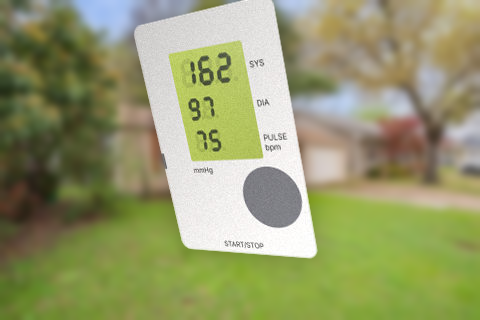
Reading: **75** bpm
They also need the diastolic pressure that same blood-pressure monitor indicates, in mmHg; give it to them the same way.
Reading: **97** mmHg
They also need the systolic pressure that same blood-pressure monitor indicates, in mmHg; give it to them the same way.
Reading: **162** mmHg
